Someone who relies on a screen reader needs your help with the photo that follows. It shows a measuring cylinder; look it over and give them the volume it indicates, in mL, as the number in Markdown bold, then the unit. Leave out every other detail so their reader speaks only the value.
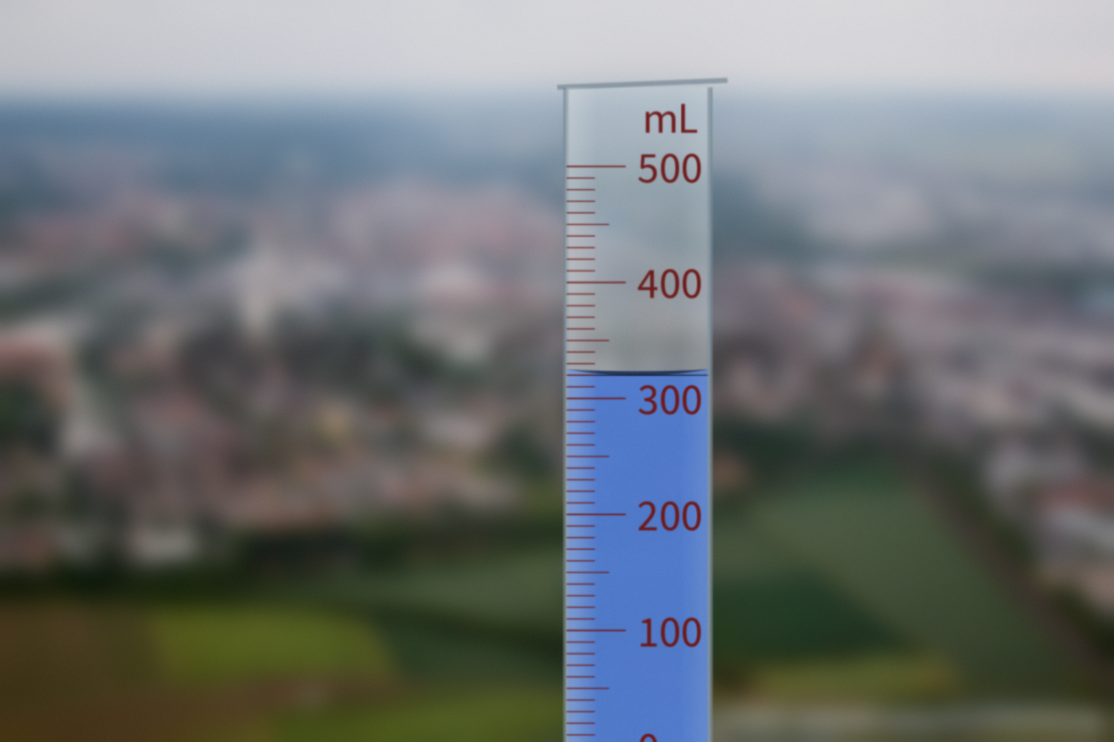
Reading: **320** mL
